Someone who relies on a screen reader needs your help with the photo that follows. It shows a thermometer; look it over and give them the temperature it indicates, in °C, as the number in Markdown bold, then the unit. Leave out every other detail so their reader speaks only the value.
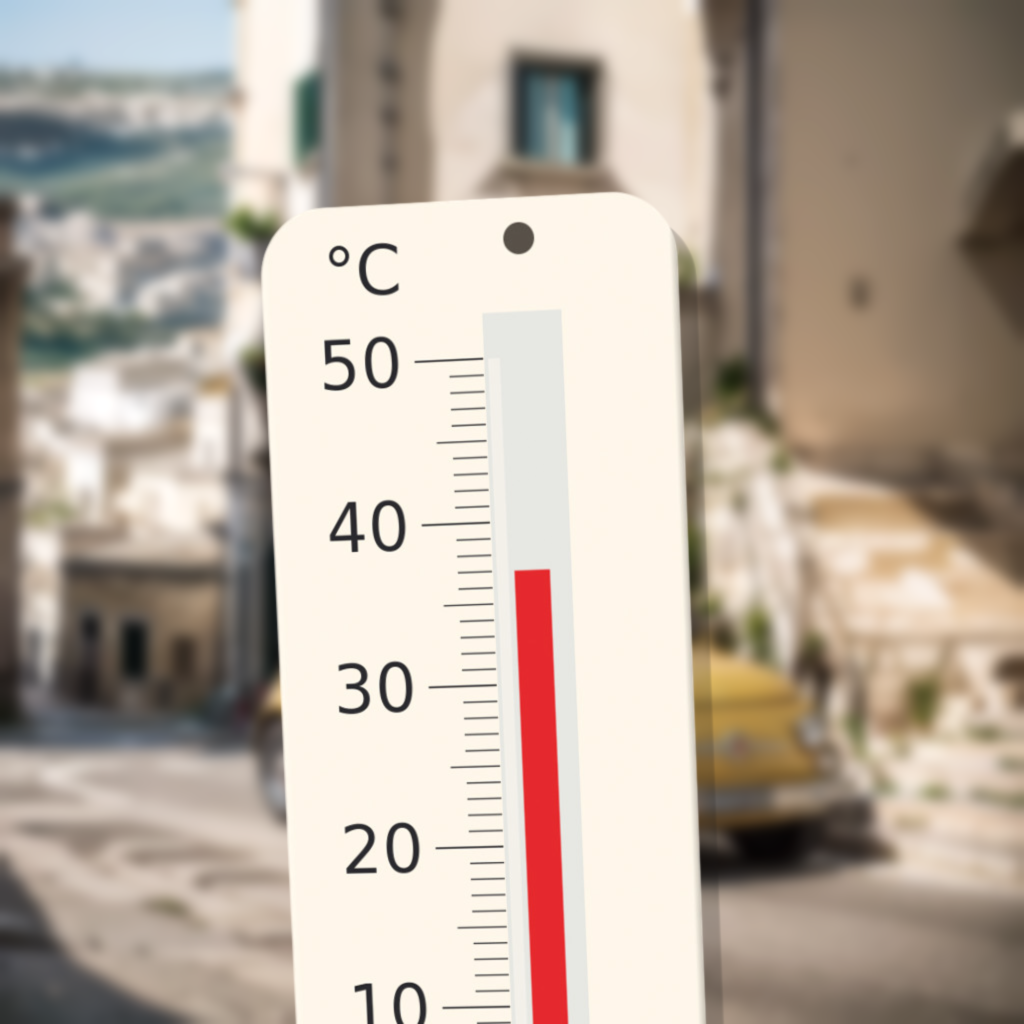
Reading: **37** °C
